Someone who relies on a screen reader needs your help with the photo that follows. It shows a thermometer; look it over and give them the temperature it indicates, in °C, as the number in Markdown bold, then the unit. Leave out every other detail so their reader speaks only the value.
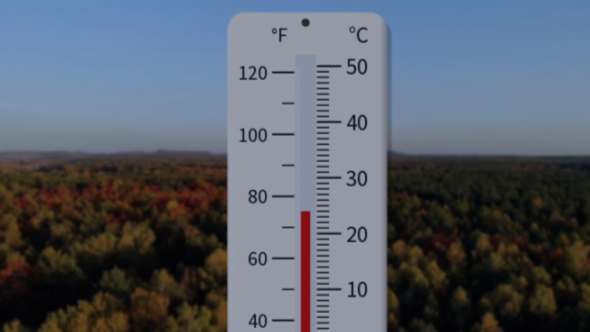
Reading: **24** °C
